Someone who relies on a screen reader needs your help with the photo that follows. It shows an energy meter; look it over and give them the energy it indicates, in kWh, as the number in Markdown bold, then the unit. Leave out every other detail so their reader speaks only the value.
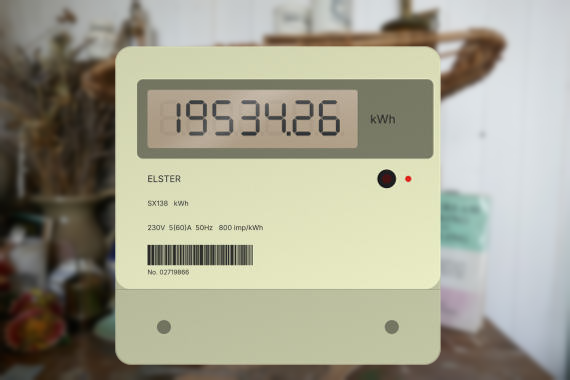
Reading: **19534.26** kWh
